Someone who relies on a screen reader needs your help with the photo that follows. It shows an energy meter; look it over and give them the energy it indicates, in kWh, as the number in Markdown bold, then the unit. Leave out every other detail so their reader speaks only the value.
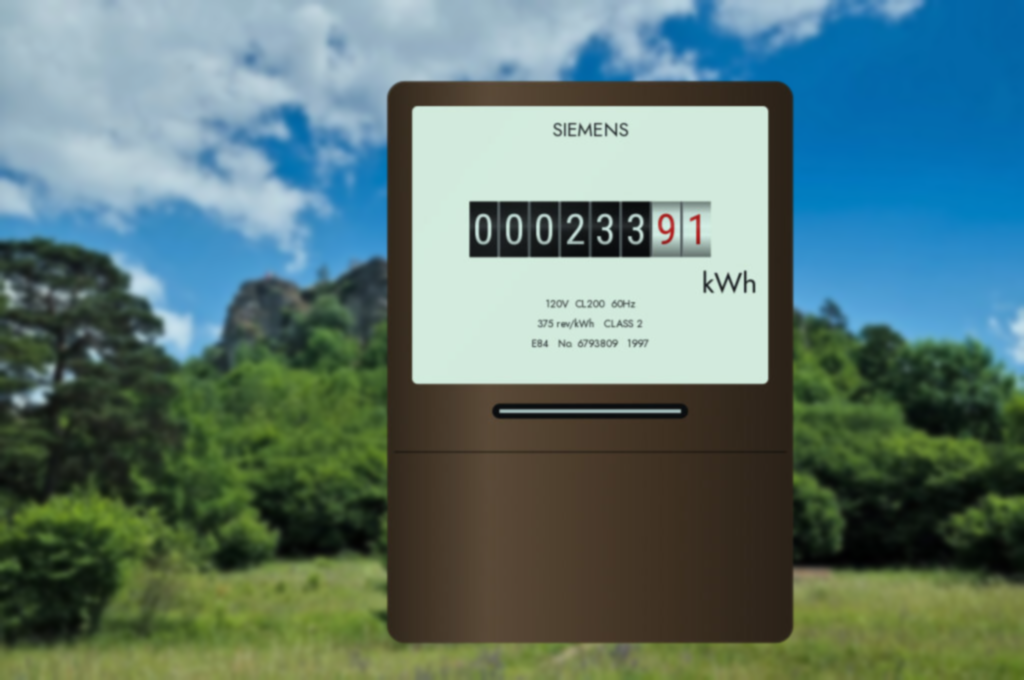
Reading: **233.91** kWh
